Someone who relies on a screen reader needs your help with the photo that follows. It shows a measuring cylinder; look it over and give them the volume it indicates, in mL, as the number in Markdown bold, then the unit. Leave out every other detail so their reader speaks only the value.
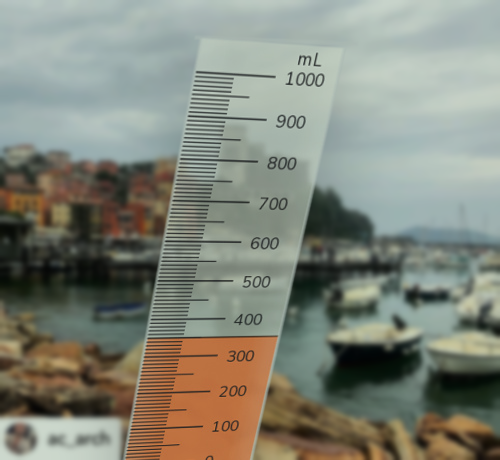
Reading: **350** mL
